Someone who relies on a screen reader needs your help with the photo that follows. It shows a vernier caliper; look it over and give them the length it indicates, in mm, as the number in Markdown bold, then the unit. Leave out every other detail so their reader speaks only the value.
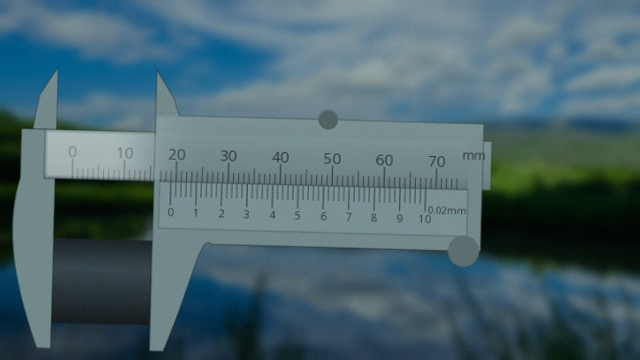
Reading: **19.0** mm
